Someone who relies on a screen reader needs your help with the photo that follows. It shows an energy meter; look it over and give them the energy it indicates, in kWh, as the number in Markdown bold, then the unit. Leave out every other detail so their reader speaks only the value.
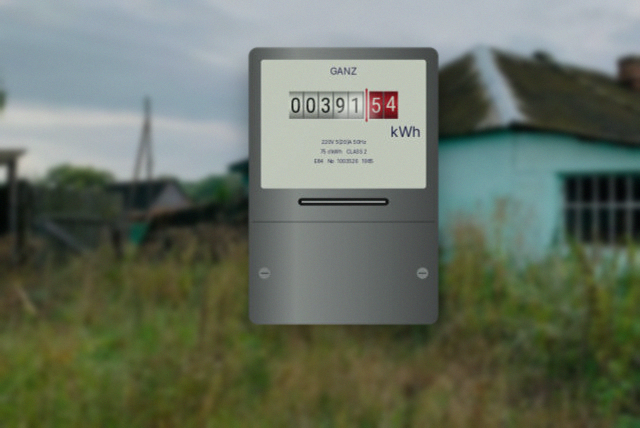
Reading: **391.54** kWh
